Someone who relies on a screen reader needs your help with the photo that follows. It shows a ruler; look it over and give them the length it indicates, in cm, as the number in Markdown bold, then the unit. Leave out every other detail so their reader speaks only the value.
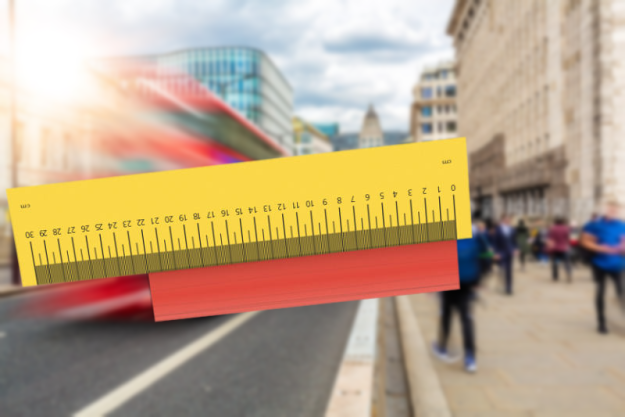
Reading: **22** cm
